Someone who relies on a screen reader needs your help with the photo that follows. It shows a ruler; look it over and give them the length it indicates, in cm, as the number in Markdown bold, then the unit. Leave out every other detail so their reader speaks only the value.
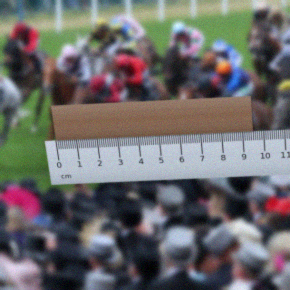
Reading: **9.5** cm
